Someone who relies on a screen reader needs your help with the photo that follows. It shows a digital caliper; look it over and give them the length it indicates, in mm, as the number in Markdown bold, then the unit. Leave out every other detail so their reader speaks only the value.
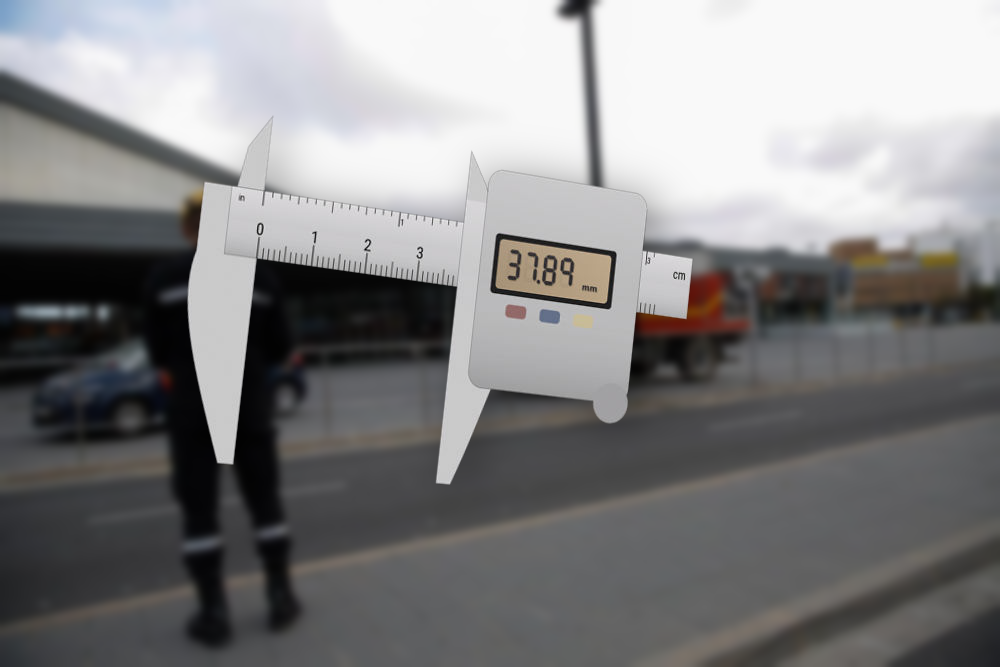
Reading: **37.89** mm
